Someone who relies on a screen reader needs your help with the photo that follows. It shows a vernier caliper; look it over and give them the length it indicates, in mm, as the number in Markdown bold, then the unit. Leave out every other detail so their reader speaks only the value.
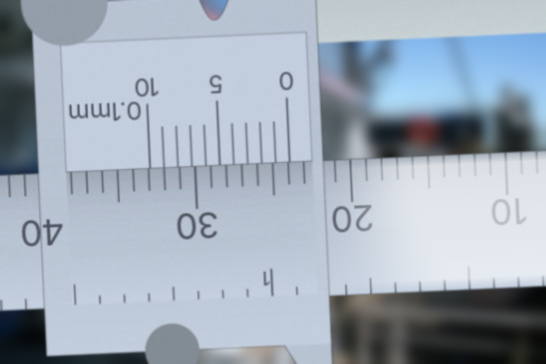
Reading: **23.9** mm
